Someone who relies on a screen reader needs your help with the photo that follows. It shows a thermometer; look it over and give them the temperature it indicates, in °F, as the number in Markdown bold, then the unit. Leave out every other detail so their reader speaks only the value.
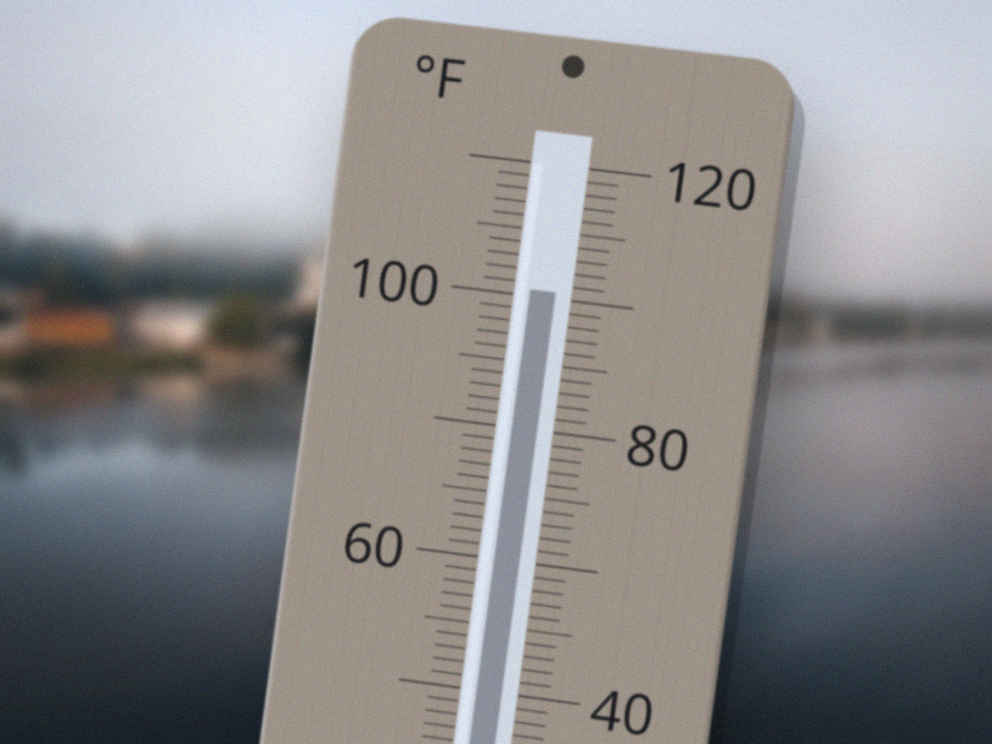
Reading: **101** °F
